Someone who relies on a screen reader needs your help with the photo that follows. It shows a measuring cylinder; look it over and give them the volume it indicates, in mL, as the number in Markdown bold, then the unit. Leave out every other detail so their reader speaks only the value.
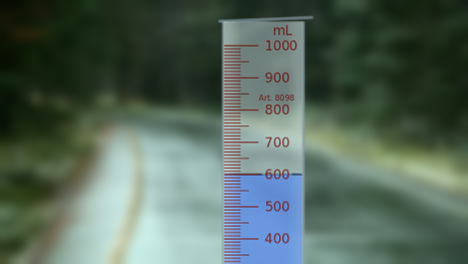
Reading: **600** mL
